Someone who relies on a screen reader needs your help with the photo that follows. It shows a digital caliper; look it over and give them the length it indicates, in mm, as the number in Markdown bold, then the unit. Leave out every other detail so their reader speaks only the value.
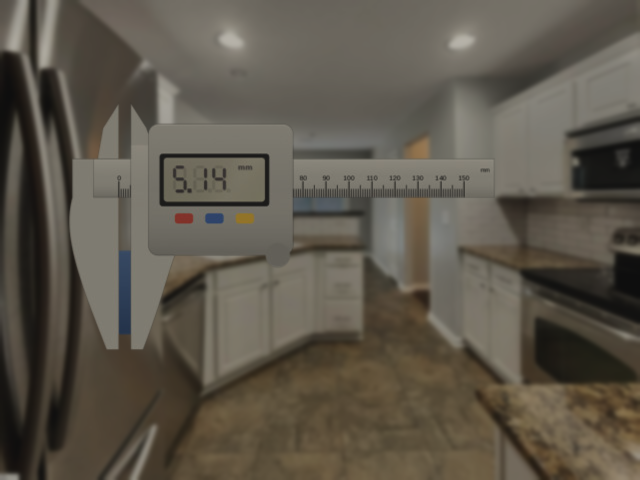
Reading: **5.14** mm
